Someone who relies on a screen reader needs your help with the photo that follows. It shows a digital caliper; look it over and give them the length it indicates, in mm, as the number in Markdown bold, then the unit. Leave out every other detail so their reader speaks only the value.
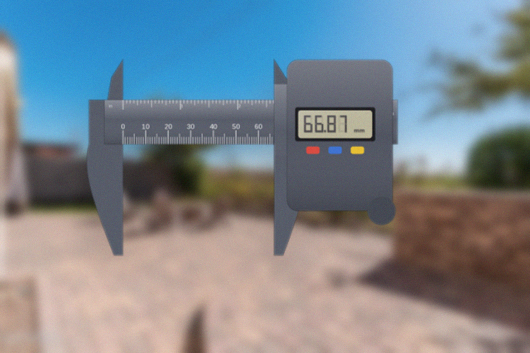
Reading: **66.87** mm
